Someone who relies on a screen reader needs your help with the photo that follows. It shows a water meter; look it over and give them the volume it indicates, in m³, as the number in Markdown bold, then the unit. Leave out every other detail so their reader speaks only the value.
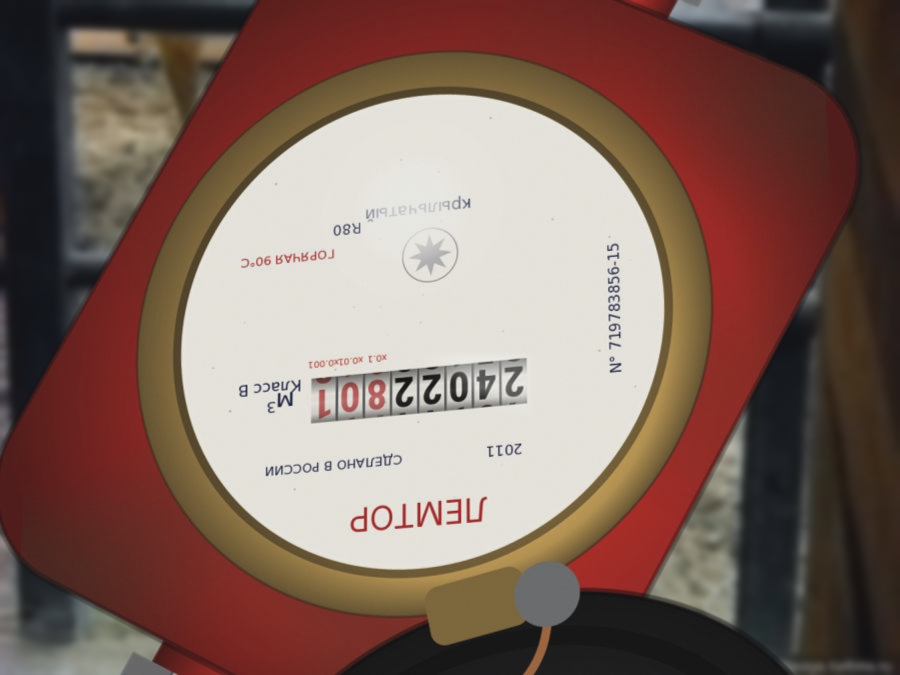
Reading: **24022.801** m³
